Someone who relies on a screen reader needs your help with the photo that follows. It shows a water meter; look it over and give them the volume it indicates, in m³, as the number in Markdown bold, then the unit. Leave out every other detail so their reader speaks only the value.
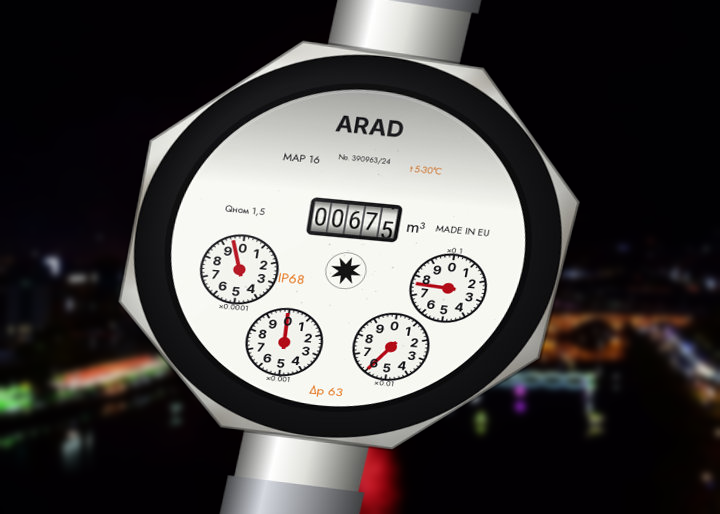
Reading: **674.7599** m³
